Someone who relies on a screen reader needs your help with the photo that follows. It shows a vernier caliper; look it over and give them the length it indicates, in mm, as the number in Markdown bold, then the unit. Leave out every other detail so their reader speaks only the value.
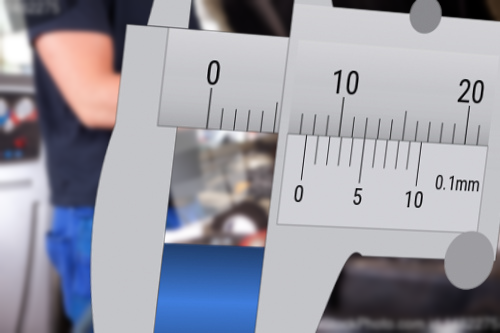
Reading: **7.5** mm
